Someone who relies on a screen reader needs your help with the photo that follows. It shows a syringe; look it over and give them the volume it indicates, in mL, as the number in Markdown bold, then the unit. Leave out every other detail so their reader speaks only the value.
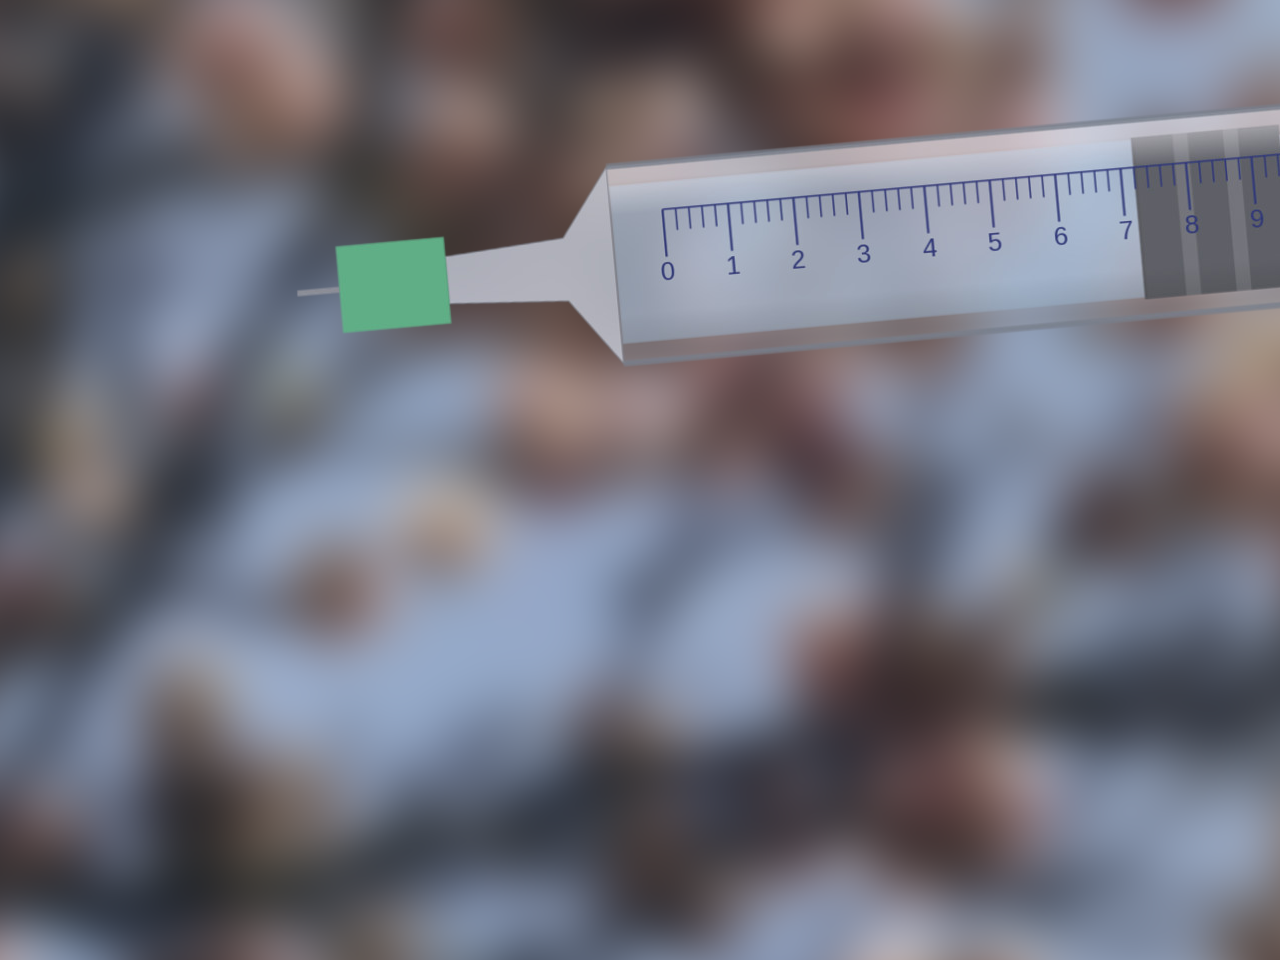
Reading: **7.2** mL
